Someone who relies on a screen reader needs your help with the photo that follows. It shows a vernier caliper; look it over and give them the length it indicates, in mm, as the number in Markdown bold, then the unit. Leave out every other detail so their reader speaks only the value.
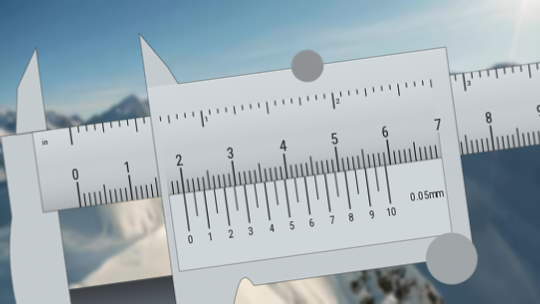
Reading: **20.0** mm
